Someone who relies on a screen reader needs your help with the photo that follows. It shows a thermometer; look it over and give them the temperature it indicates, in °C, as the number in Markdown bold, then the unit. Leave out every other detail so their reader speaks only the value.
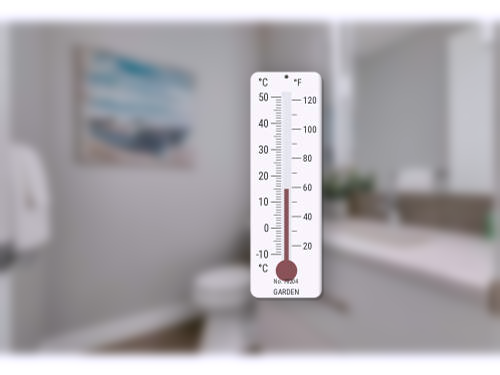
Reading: **15** °C
